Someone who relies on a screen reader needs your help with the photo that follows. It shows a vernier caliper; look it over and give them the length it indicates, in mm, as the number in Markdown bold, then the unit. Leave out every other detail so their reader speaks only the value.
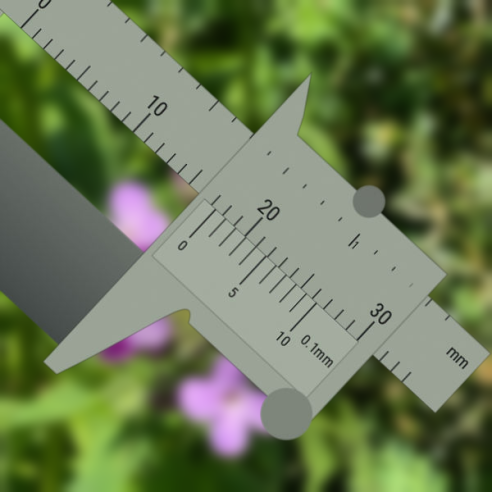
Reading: **17.4** mm
